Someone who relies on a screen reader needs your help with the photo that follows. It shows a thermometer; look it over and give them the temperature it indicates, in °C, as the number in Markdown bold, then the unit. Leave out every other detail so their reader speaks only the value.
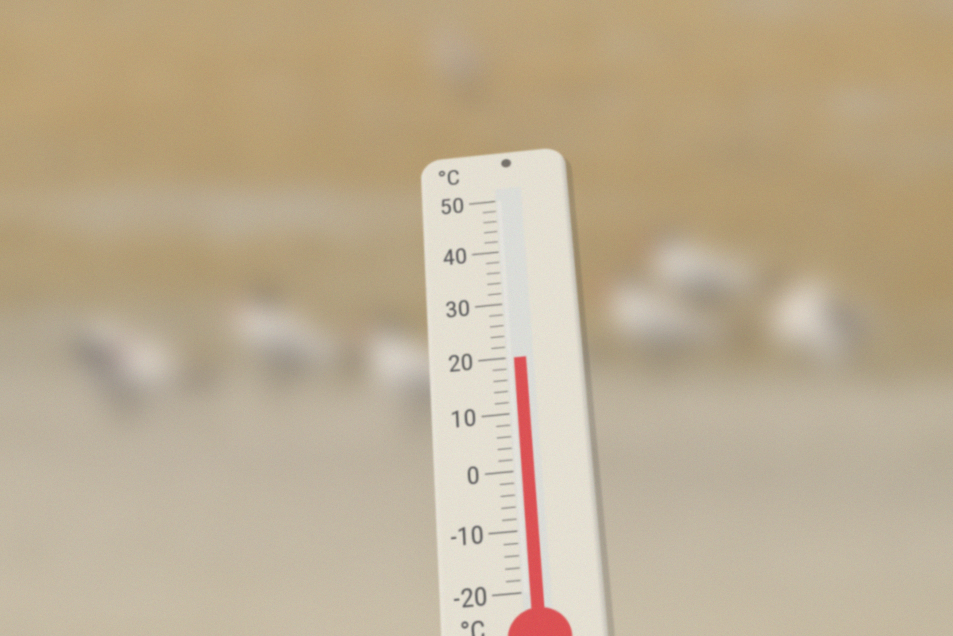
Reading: **20** °C
